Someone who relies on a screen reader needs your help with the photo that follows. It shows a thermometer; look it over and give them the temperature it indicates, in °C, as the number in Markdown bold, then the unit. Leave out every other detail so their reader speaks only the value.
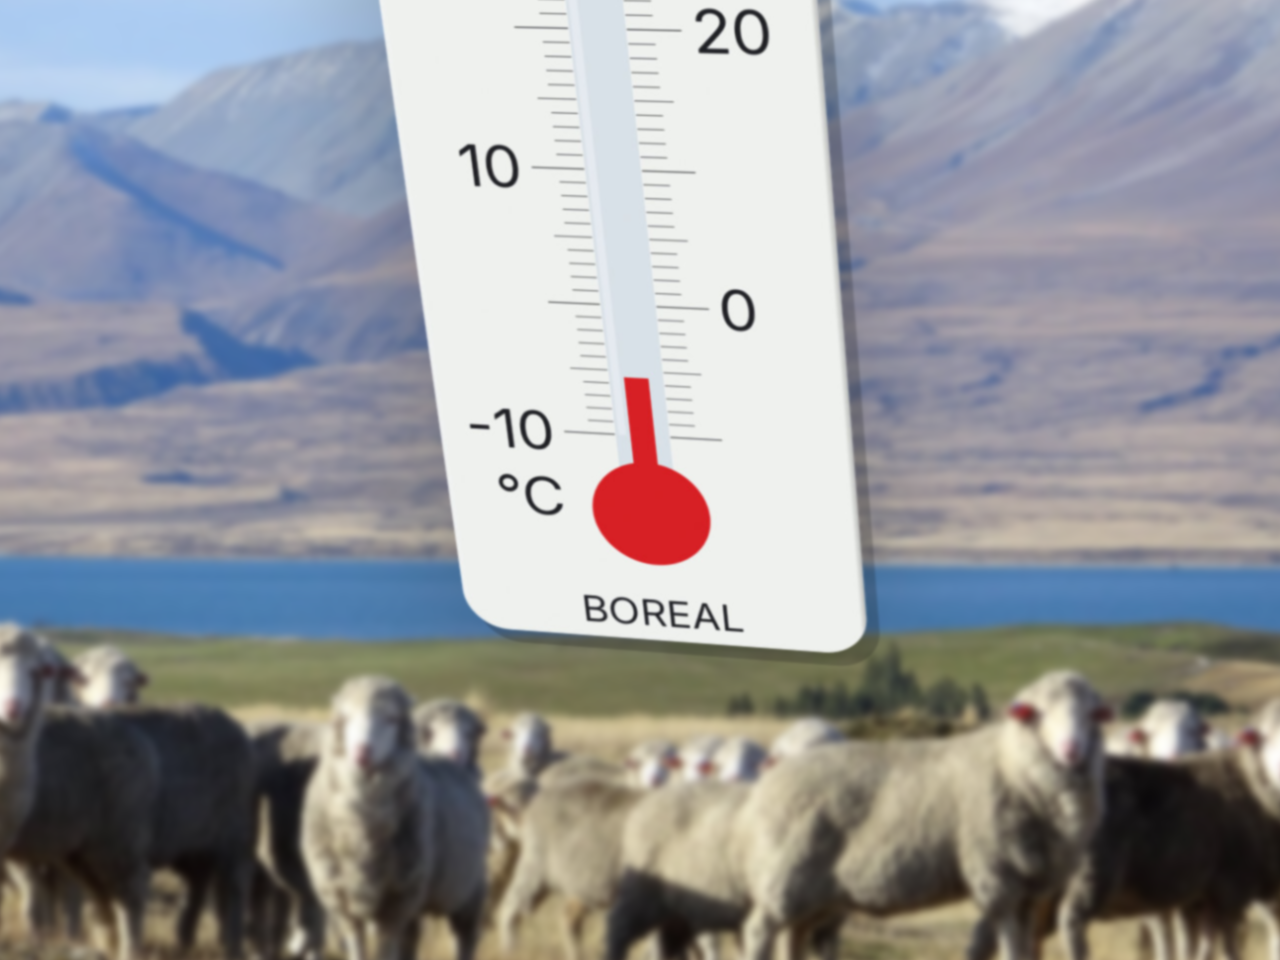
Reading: **-5.5** °C
